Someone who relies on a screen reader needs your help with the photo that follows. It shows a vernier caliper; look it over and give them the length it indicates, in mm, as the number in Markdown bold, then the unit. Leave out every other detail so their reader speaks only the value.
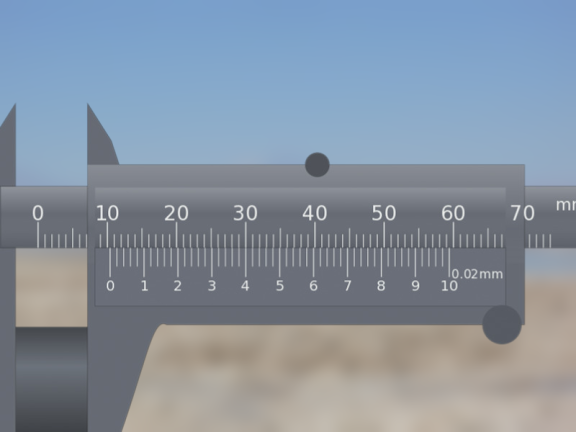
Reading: **10.4** mm
